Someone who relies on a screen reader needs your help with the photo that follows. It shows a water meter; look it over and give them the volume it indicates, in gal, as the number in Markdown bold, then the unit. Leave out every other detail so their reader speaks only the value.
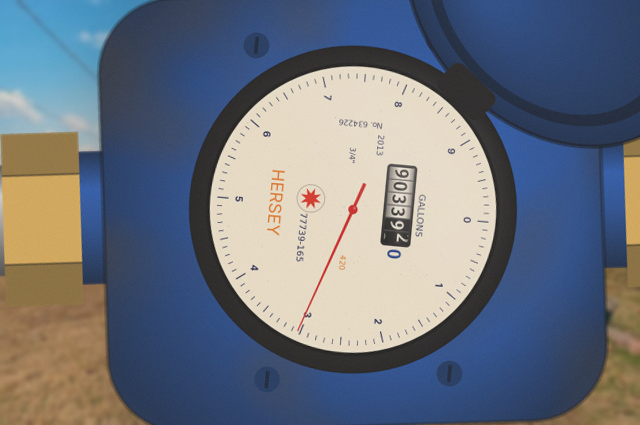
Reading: **9033923.0** gal
